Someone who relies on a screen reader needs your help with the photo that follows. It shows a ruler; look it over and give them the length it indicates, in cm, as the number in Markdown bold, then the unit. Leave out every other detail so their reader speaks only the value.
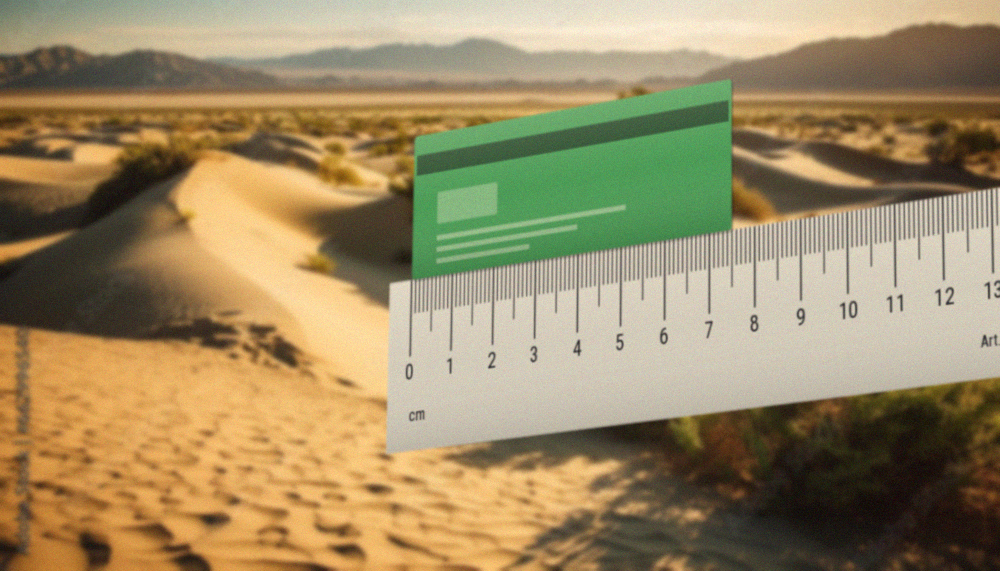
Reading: **7.5** cm
